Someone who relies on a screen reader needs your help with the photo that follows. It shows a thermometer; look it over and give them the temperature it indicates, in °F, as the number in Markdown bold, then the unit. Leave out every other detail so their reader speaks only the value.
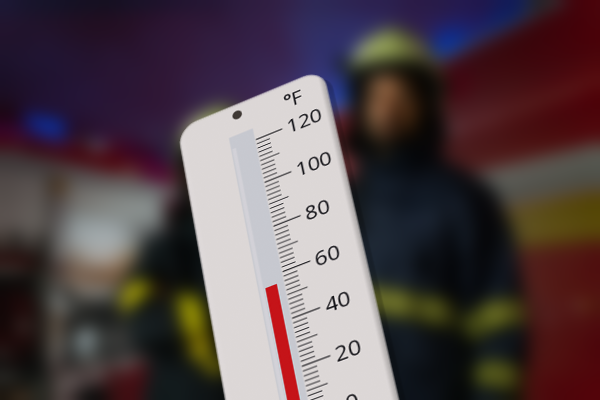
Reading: **56** °F
